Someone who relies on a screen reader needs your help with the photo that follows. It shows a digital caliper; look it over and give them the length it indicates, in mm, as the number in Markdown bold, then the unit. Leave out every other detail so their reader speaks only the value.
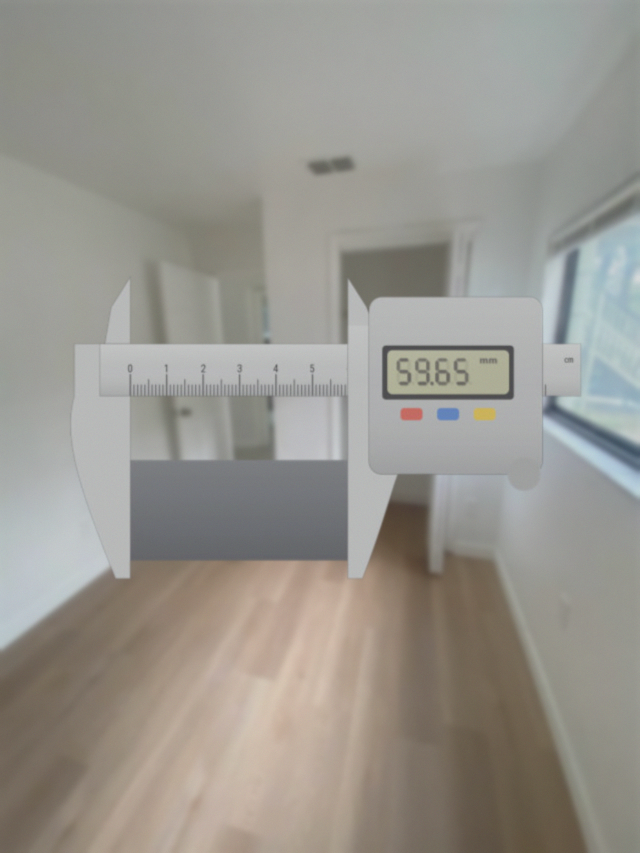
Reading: **59.65** mm
